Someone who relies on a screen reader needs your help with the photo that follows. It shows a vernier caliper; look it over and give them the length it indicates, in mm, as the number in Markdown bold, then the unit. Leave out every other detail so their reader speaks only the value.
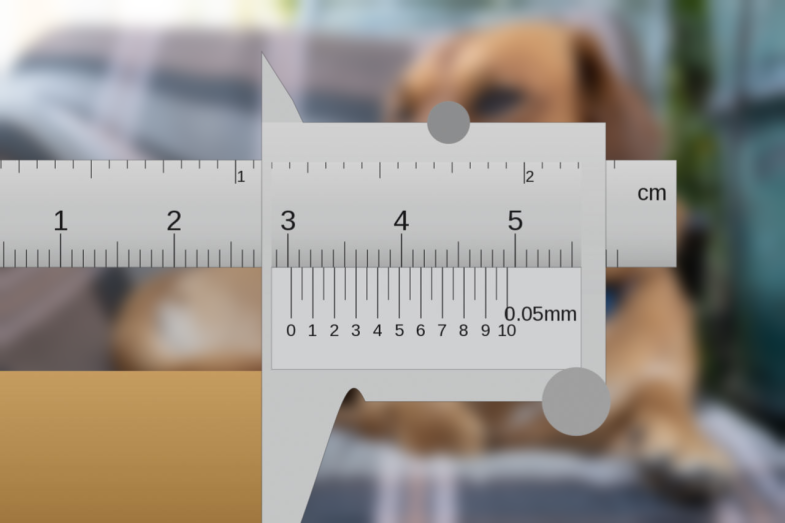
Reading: **30.3** mm
